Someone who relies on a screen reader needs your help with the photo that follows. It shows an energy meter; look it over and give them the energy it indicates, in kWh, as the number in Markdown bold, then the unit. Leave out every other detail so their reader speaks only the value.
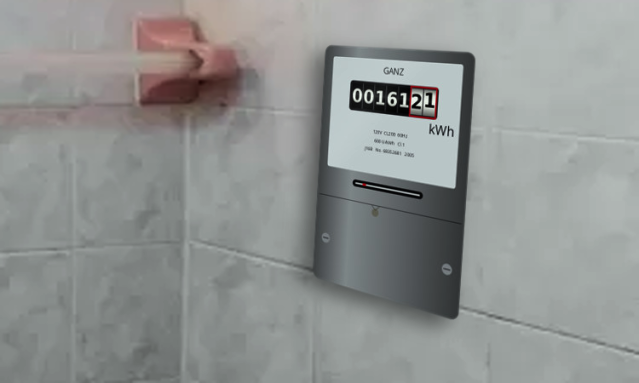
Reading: **161.21** kWh
